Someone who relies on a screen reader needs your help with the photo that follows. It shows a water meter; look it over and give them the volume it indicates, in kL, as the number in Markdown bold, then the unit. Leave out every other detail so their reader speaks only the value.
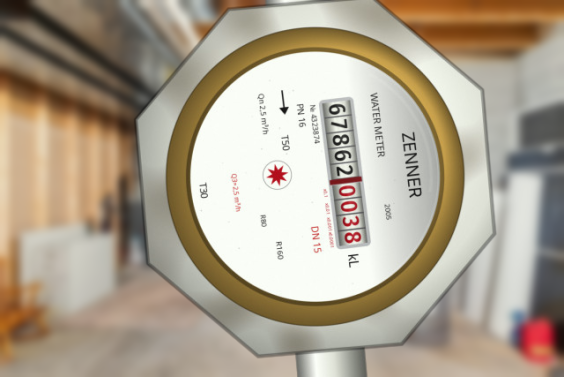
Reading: **67862.0038** kL
